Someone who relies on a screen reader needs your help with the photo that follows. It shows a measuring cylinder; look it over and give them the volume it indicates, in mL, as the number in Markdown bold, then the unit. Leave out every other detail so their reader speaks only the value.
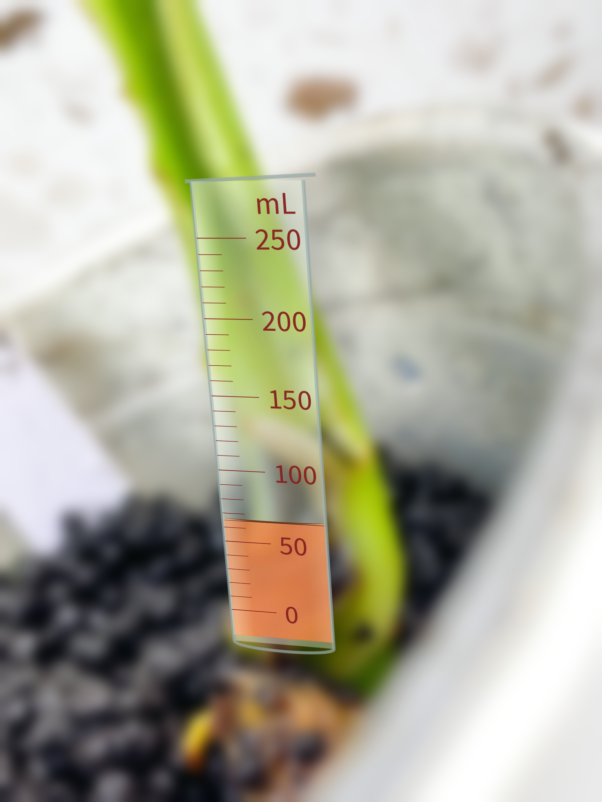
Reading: **65** mL
